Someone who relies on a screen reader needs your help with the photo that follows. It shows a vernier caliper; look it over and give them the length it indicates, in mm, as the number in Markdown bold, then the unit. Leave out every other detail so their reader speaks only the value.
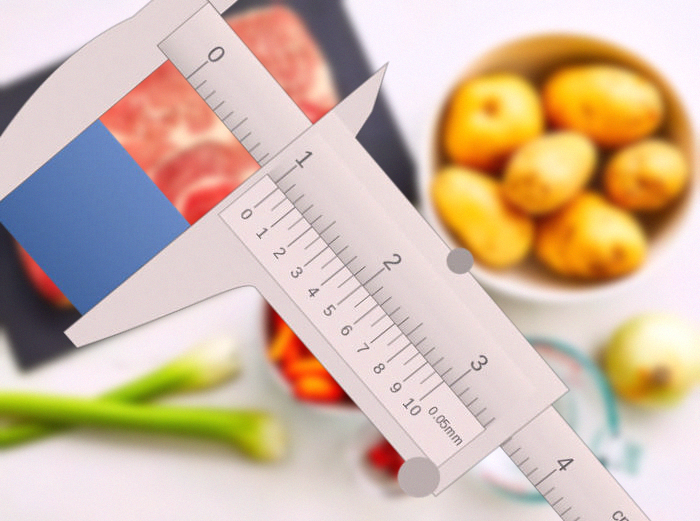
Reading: **10.4** mm
